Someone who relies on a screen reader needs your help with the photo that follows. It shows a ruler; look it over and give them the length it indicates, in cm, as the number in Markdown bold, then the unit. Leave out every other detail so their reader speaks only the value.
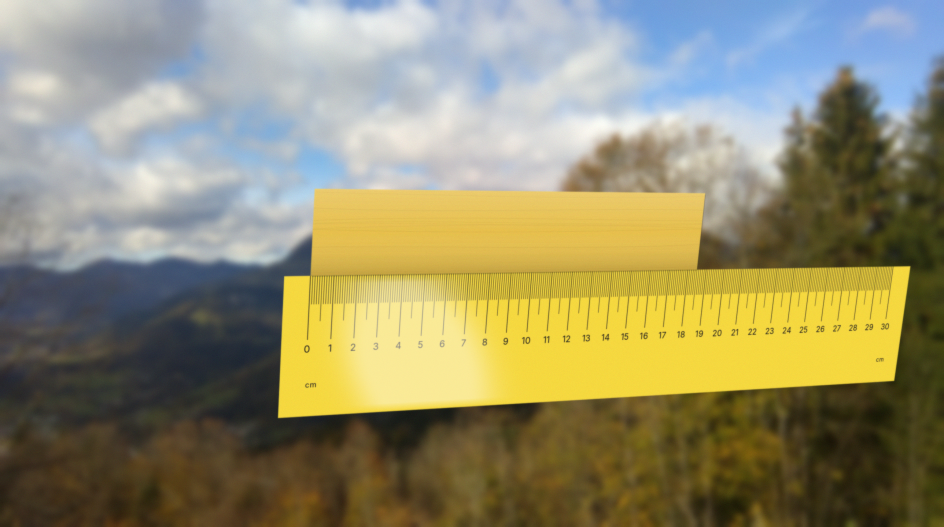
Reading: **18.5** cm
